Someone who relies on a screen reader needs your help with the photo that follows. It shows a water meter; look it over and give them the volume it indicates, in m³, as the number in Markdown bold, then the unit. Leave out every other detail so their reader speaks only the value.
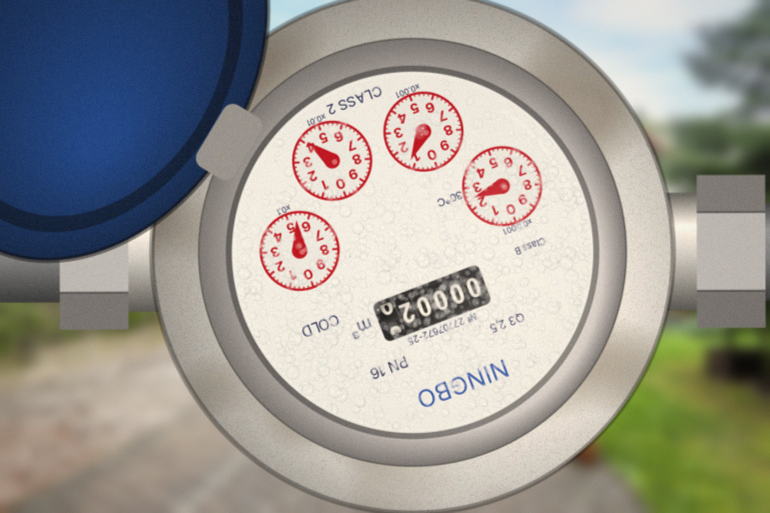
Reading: **28.5412** m³
